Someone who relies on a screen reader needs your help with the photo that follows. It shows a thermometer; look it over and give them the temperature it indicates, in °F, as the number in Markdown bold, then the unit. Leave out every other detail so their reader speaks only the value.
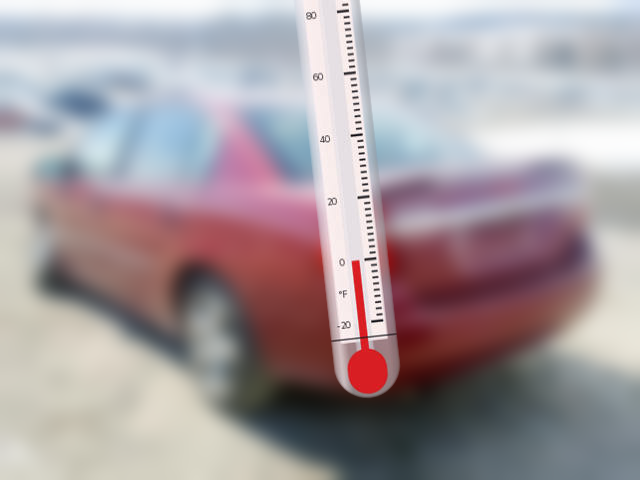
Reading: **0** °F
